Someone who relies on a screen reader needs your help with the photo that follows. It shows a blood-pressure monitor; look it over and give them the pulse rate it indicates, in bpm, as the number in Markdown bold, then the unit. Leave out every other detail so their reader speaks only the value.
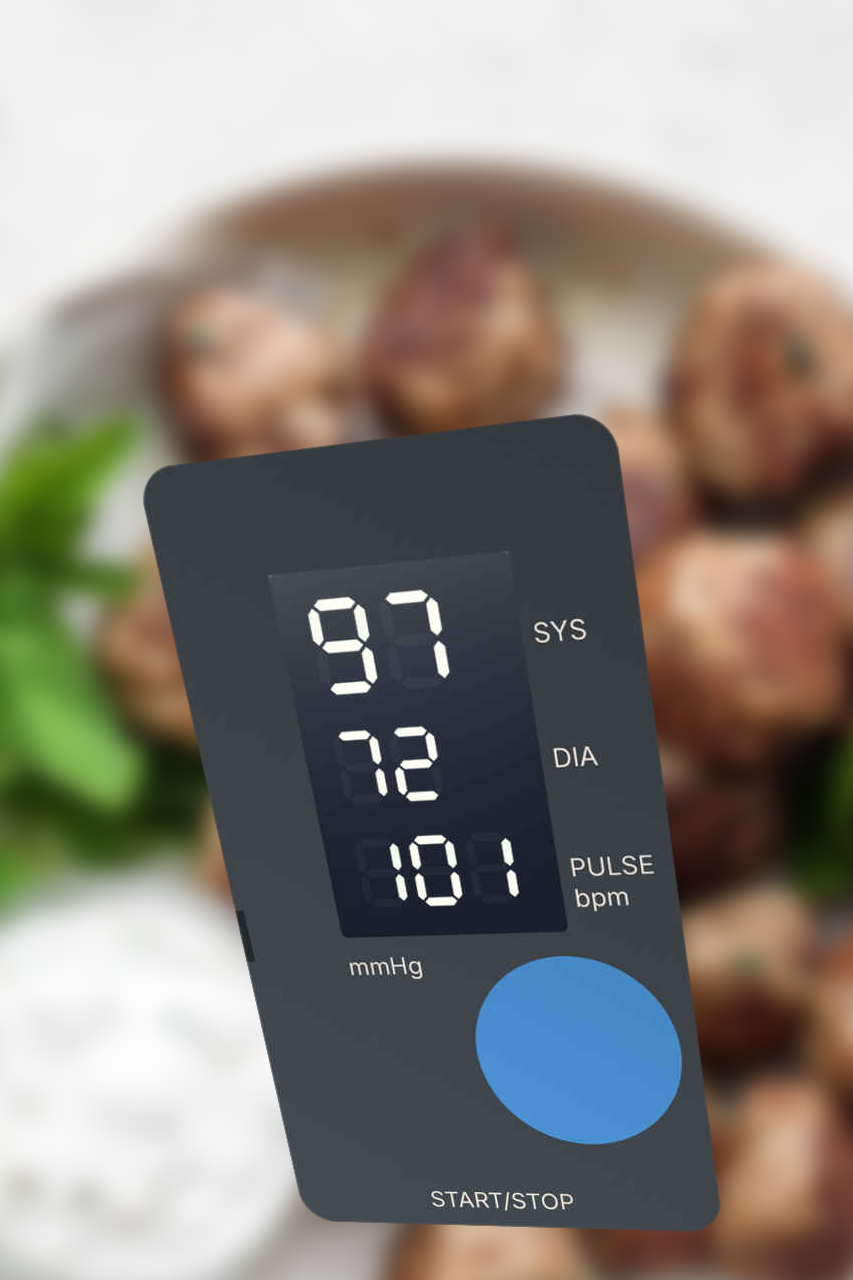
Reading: **101** bpm
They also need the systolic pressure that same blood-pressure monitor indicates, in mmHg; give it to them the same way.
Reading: **97** mmHg
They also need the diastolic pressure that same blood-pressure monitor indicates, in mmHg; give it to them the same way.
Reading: **72** mmHg
